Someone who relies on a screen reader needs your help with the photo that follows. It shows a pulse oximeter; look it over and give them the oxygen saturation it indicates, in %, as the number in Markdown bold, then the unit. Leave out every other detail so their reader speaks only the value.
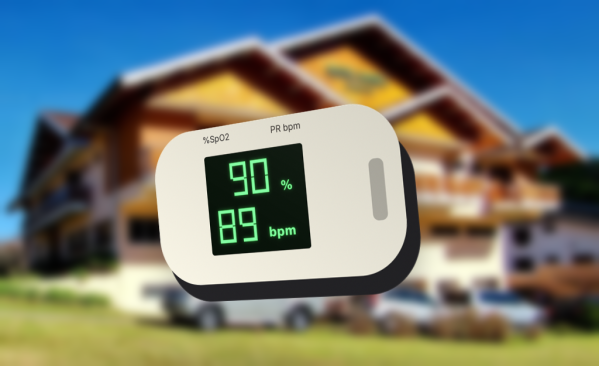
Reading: **90** %
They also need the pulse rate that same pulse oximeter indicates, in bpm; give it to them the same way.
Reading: **89** bpm
